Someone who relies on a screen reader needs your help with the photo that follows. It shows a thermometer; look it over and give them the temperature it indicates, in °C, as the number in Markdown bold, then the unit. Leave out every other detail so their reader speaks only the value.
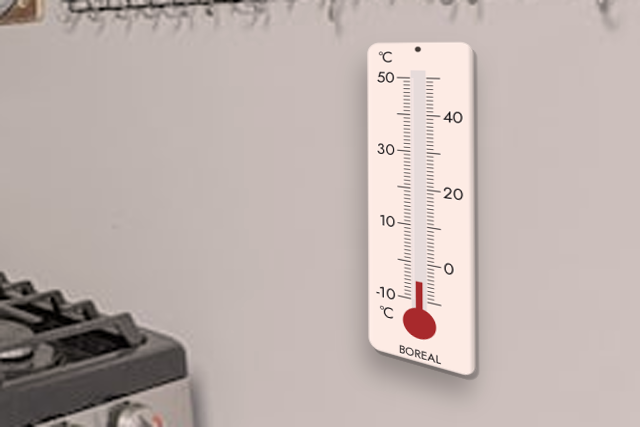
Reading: **-5** °C
